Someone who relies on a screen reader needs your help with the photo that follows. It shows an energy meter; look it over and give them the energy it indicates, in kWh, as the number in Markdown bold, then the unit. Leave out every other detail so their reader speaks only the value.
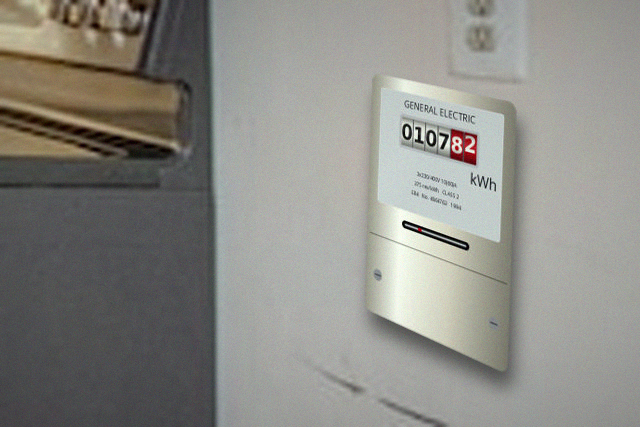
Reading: **107.82** kWh
